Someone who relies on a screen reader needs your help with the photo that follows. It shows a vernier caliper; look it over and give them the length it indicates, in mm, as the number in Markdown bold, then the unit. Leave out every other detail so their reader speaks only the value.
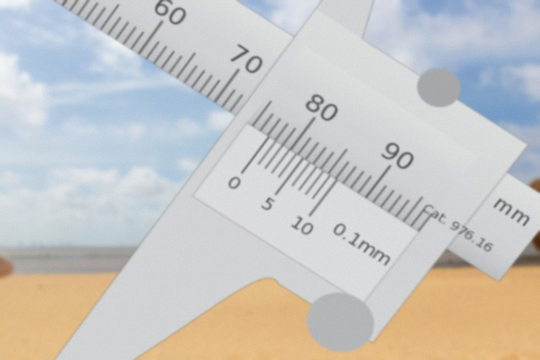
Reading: **77.2** mm
